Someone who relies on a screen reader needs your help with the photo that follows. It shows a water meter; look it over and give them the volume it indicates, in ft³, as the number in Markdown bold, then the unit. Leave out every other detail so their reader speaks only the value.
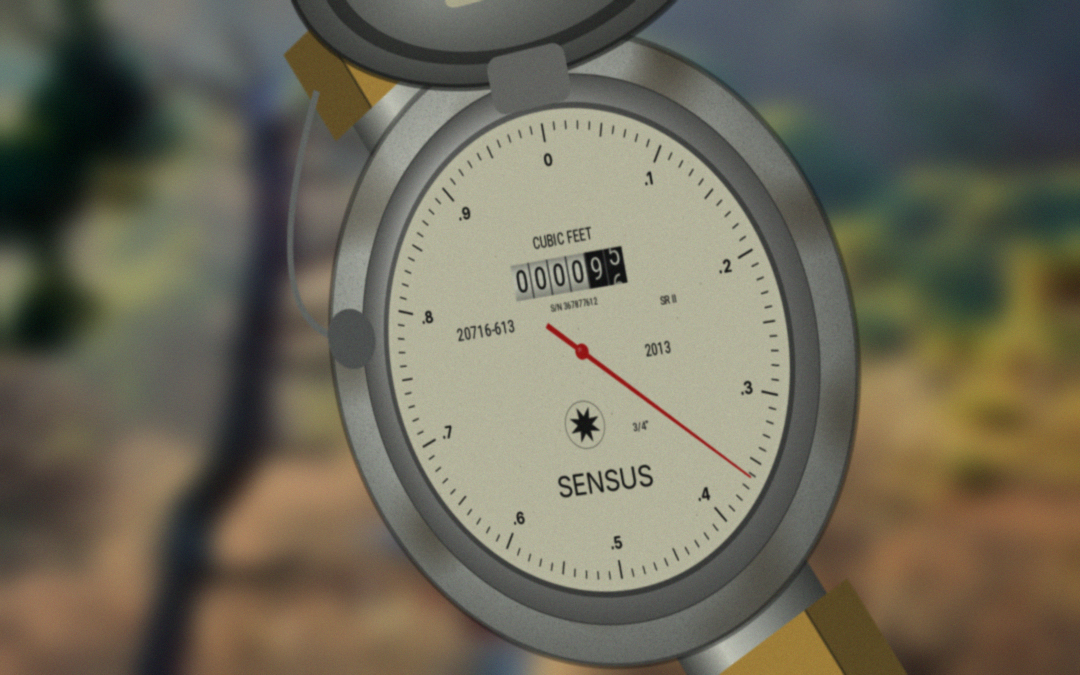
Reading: **95.36** ft³
